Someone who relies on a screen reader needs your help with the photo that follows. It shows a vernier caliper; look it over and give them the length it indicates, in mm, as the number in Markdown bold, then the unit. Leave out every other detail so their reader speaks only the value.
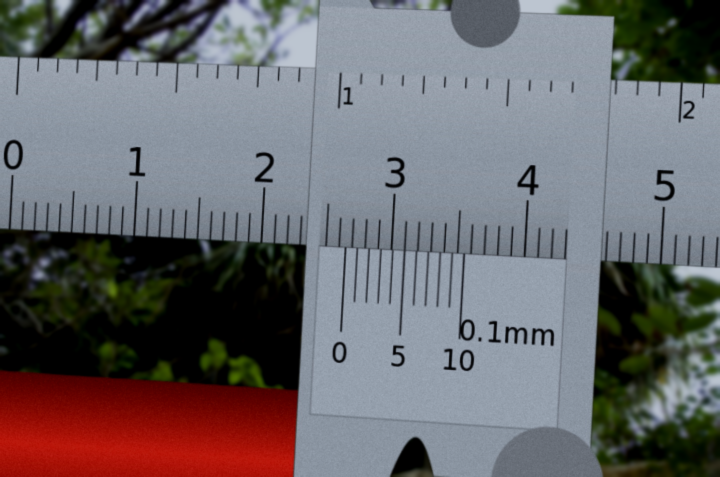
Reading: **26.5** mm
